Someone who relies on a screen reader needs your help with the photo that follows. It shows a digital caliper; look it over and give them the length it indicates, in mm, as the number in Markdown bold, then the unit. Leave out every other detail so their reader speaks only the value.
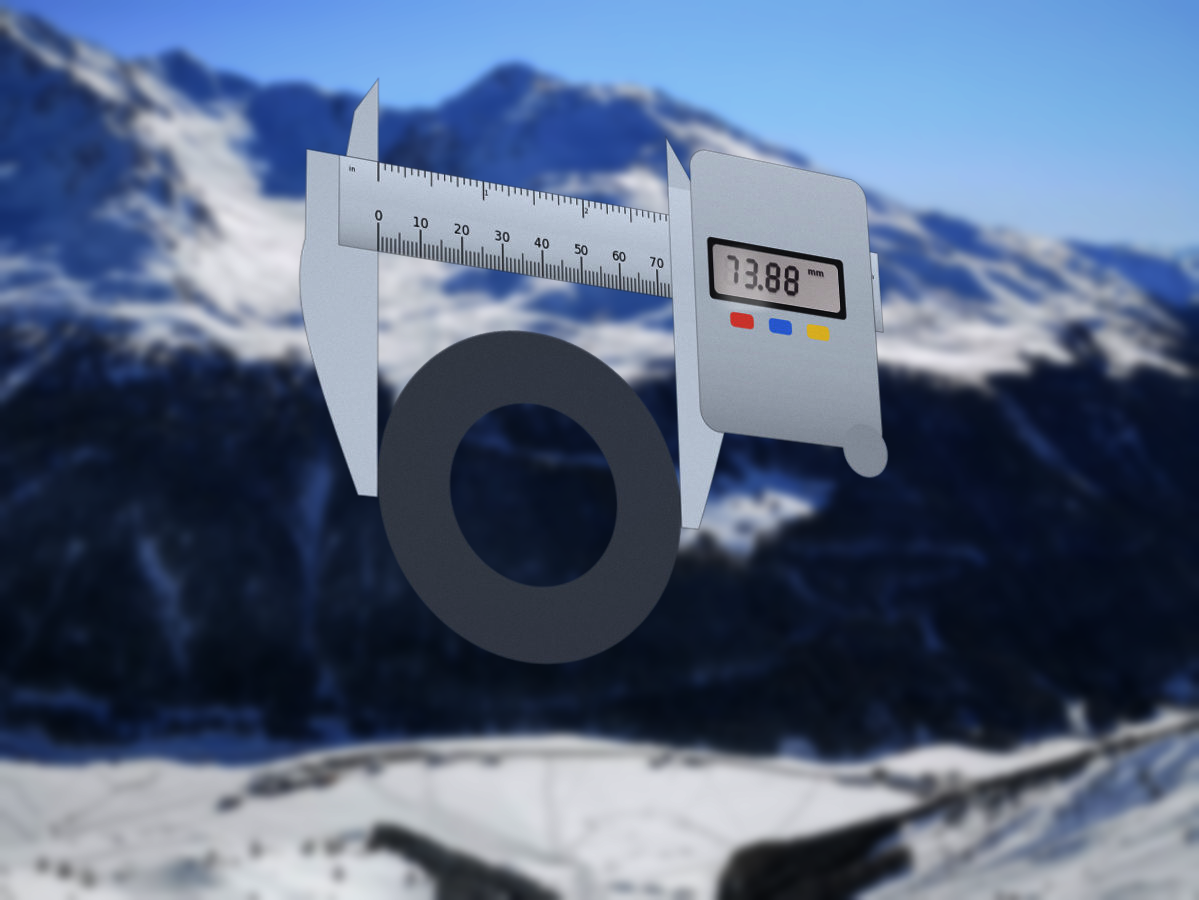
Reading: **73.88** mm
